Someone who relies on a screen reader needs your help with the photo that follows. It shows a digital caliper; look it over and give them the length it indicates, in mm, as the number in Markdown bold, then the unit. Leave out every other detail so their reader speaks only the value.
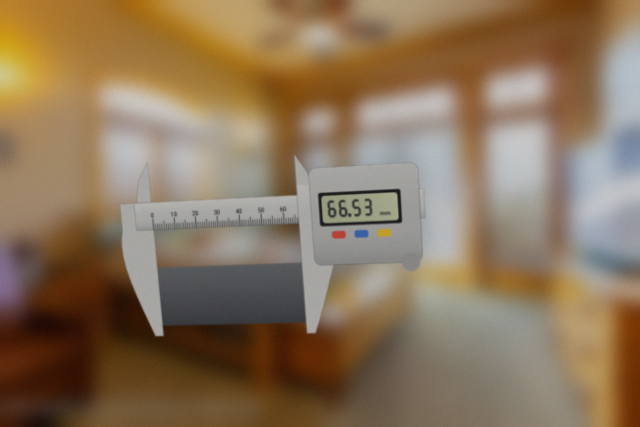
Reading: **66.53** mm
